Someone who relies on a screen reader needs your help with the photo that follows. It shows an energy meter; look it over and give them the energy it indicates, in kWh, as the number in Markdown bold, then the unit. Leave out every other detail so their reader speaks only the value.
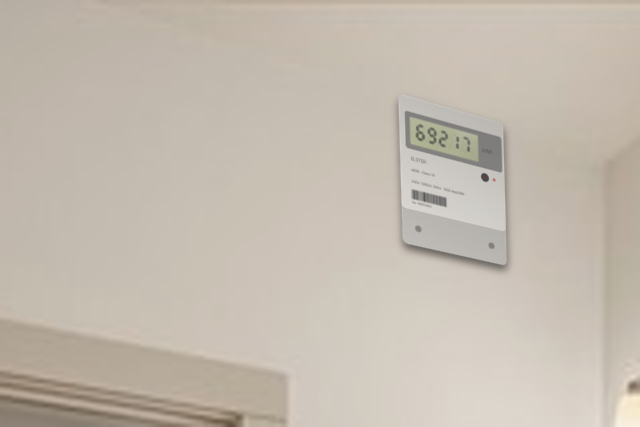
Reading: **69217** kWh
